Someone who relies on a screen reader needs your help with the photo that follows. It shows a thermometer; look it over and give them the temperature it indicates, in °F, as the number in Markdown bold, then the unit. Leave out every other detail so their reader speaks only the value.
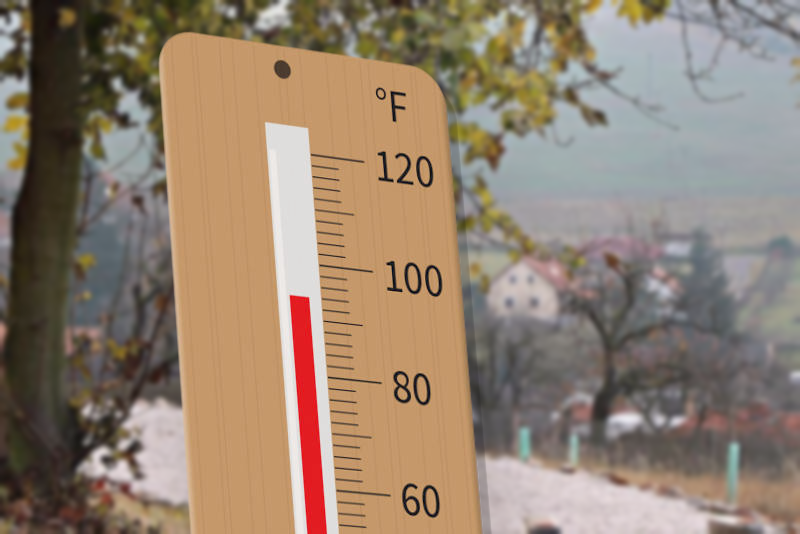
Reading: **94** °F
